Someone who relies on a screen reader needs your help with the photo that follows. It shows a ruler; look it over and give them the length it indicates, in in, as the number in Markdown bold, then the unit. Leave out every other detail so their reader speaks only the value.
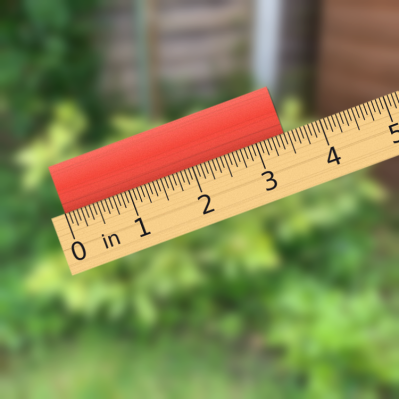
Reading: **3.4375** in
